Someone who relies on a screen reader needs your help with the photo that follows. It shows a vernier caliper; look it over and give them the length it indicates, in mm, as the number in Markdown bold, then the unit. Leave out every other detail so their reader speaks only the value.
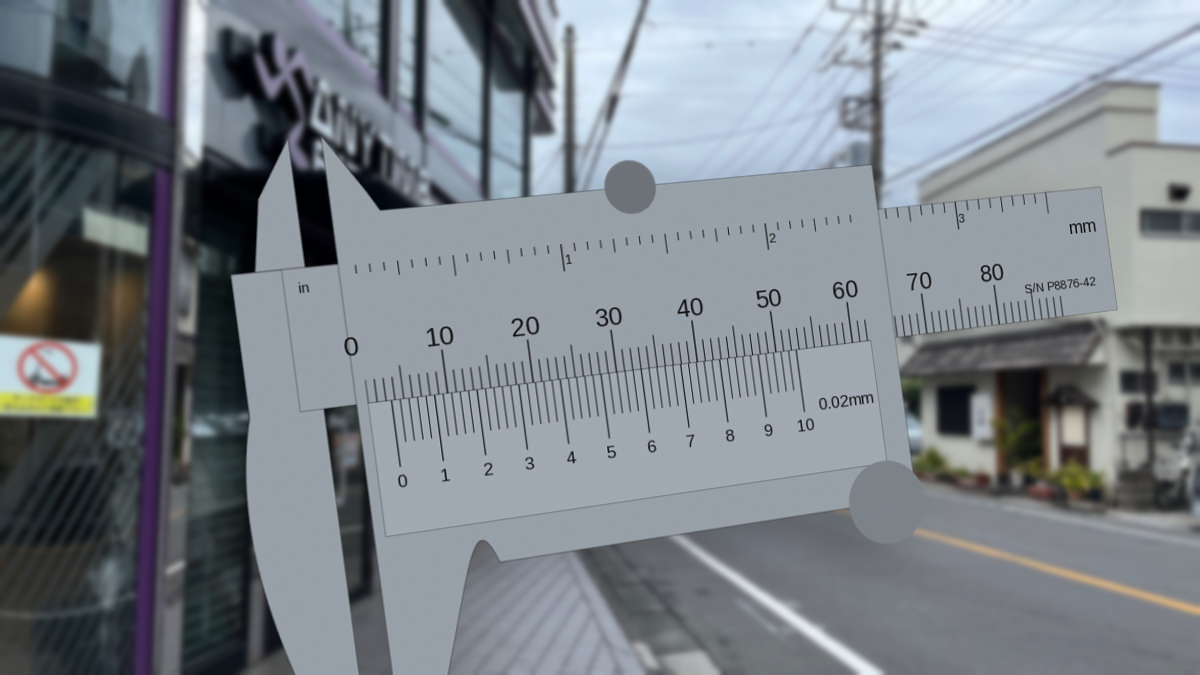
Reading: **3.6** mm
